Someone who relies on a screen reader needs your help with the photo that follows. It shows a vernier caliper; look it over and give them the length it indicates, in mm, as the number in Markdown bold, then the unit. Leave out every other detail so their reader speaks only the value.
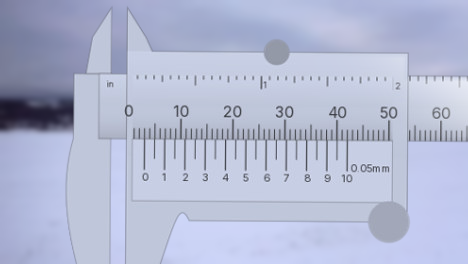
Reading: **3.0** mm
